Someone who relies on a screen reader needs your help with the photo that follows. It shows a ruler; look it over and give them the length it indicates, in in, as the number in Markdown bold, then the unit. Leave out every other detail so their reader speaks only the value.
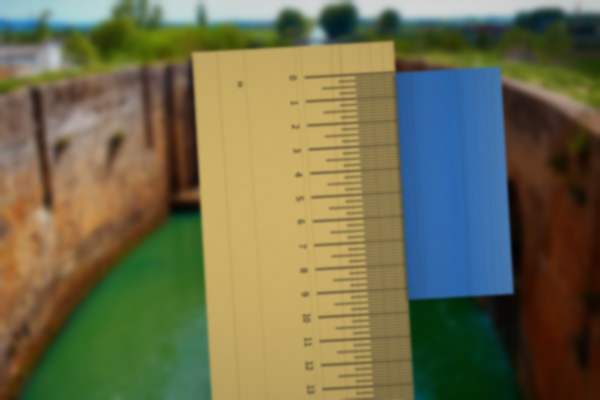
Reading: **9.5** in
